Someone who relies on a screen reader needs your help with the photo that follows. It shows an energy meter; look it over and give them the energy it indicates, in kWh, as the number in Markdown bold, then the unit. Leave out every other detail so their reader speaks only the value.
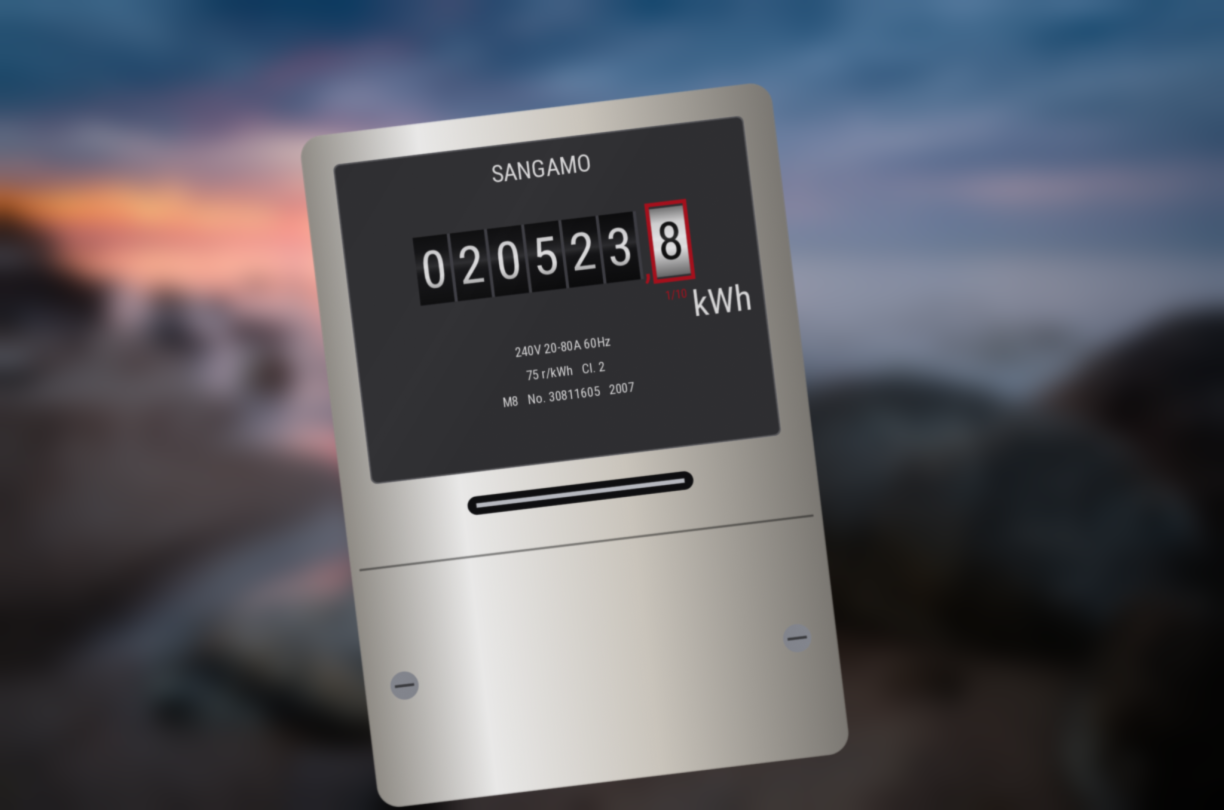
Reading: **20523.8** kWh
